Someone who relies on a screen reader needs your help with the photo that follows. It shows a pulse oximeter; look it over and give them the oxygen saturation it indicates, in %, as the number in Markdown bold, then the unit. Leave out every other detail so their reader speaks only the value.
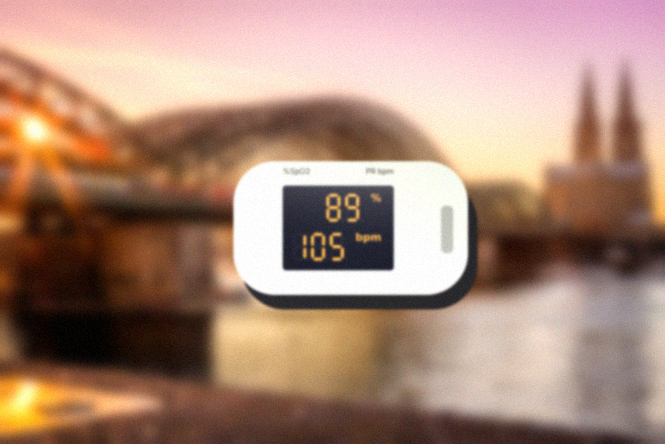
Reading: **89** %
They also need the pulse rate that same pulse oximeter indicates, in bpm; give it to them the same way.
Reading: **105** bpm
